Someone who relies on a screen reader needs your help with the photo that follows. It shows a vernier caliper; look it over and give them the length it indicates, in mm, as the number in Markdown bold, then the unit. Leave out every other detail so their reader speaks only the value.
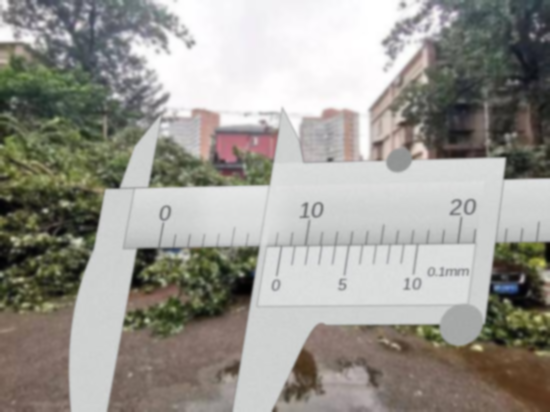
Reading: **8.4** mm
